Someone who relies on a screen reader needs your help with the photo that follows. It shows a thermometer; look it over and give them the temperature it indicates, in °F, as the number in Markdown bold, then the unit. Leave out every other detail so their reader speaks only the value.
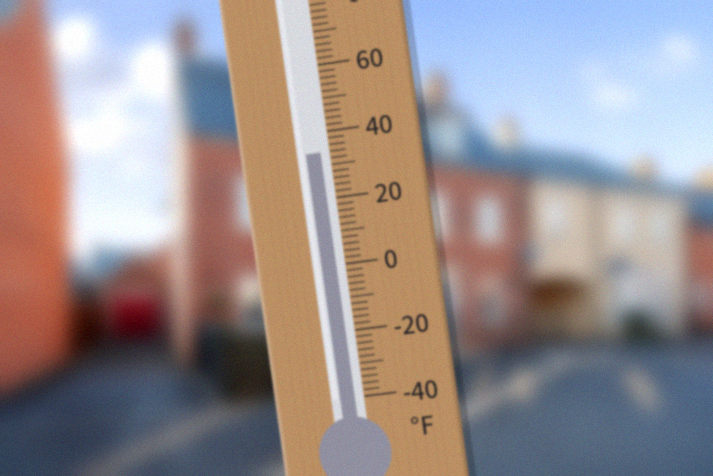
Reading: **34** °F
